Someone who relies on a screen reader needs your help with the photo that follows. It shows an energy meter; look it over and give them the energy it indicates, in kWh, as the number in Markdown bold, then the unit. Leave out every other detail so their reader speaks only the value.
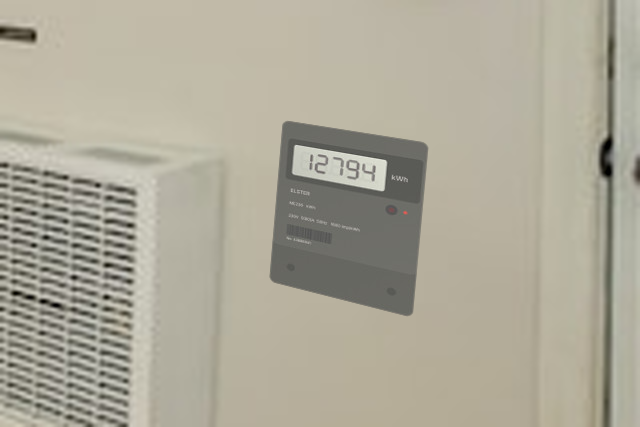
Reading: **12794** kWh
